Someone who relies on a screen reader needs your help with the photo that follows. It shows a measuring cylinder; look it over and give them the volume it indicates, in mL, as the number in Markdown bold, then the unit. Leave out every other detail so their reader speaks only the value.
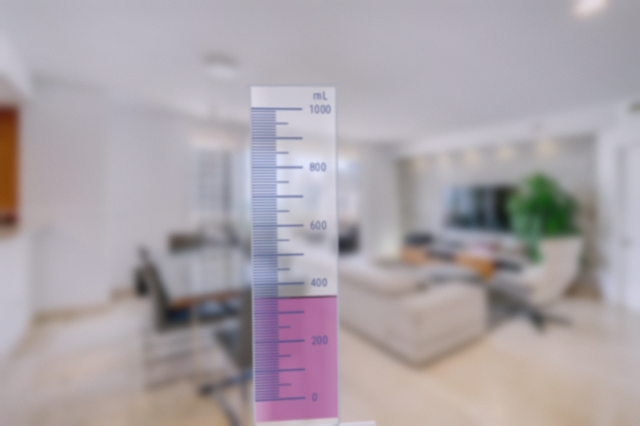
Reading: **350** mL
